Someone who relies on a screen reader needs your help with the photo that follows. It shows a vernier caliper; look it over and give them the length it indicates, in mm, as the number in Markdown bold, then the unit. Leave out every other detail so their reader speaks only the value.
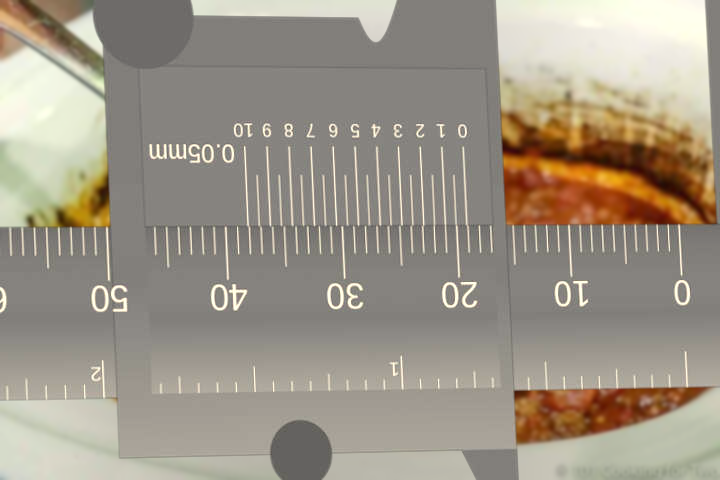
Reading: **19.1** mm
